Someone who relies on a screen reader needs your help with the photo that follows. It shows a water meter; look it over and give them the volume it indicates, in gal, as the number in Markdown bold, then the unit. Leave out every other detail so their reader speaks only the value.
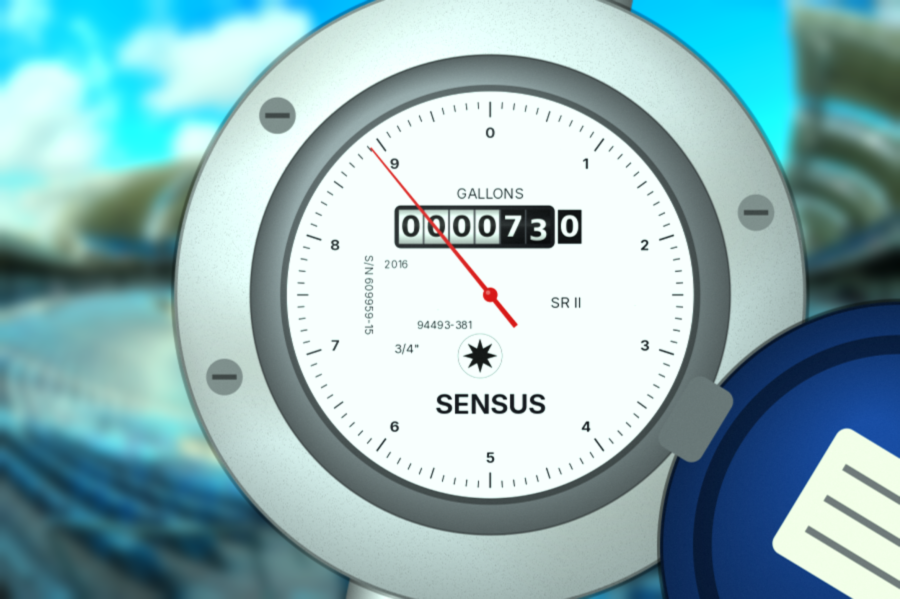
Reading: **728.9** gal
